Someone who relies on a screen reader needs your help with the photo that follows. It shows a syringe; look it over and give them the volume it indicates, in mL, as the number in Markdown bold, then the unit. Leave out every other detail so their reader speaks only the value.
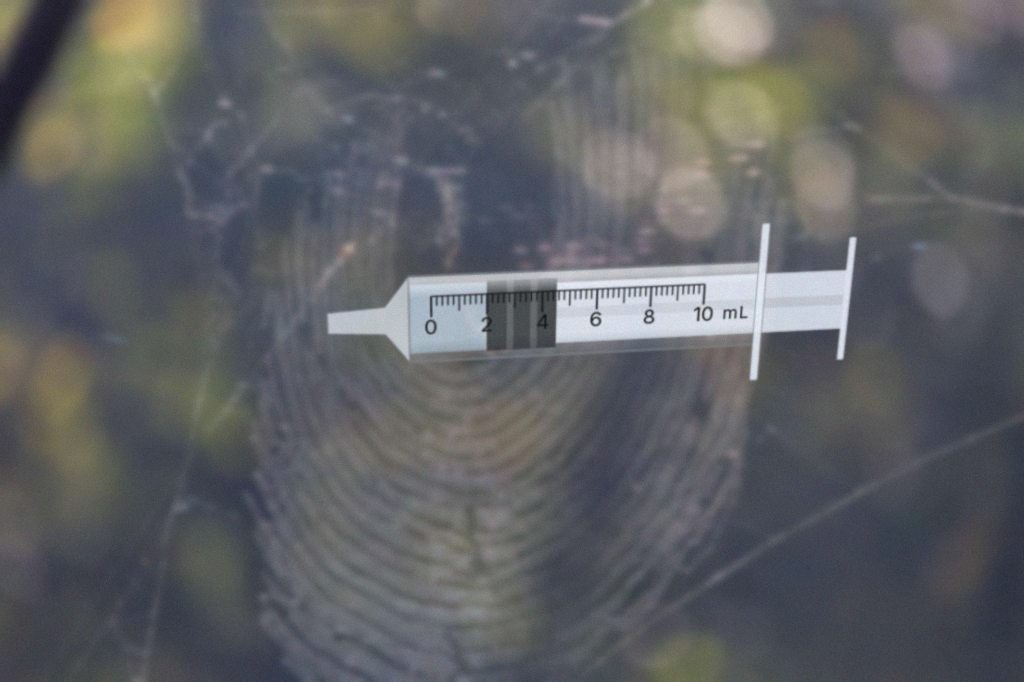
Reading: **2** mL
